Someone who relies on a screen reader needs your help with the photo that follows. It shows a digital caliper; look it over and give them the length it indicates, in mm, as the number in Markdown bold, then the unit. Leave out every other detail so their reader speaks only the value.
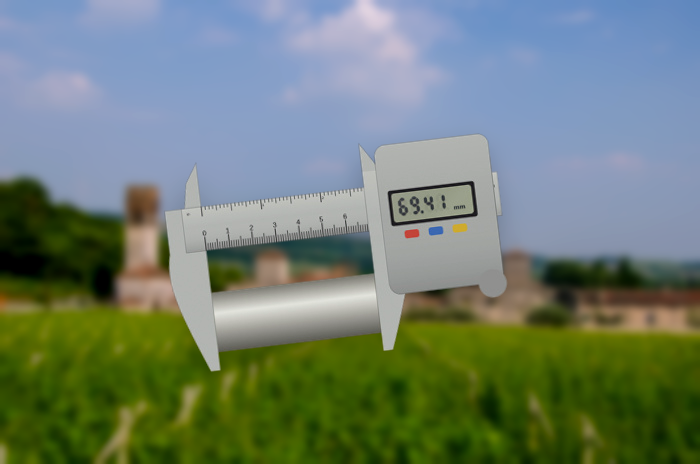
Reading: **69.41** mm
